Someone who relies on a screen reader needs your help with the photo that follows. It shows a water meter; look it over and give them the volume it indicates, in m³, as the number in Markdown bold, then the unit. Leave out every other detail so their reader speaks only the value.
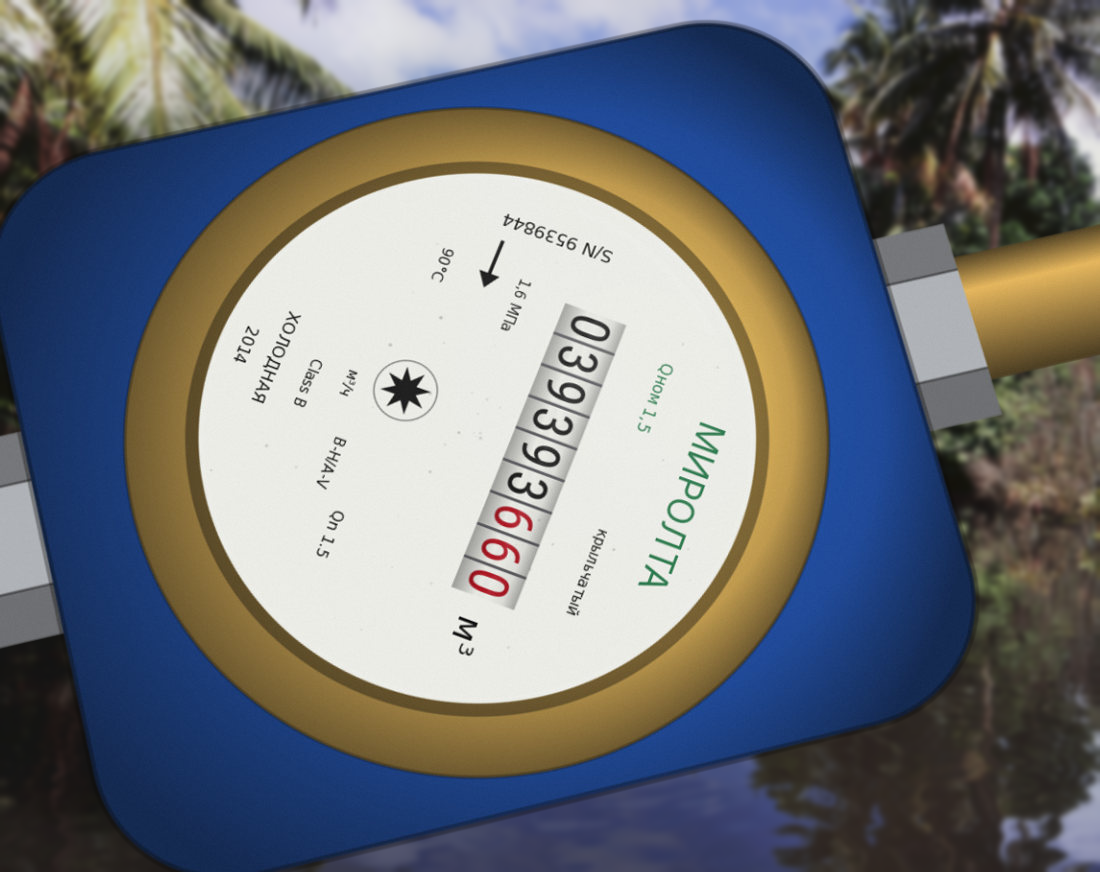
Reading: **39393.660** m³
